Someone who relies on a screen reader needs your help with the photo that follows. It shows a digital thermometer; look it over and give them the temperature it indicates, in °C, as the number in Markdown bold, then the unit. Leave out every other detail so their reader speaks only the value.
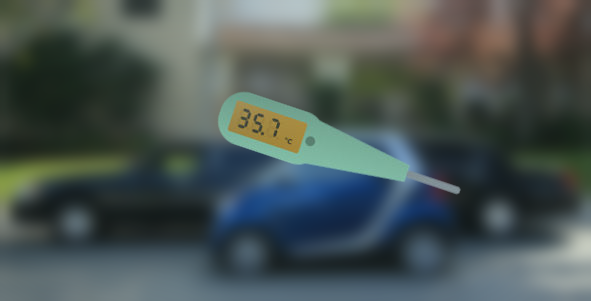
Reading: **35.7** °C
